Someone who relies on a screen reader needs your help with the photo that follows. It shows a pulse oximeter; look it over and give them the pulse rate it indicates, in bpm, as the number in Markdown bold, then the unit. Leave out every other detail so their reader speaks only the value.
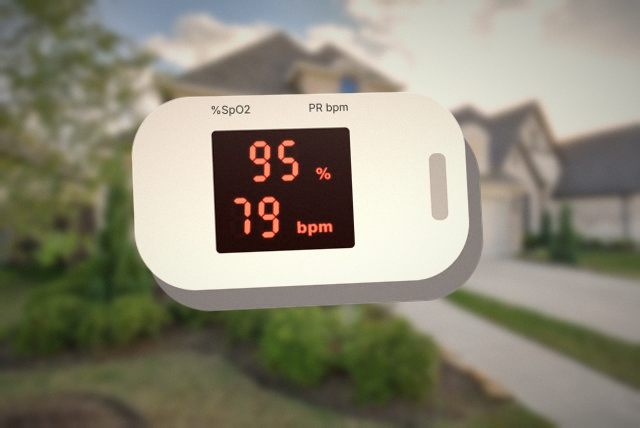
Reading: **79** bpm
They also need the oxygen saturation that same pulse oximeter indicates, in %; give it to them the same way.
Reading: **95** %
